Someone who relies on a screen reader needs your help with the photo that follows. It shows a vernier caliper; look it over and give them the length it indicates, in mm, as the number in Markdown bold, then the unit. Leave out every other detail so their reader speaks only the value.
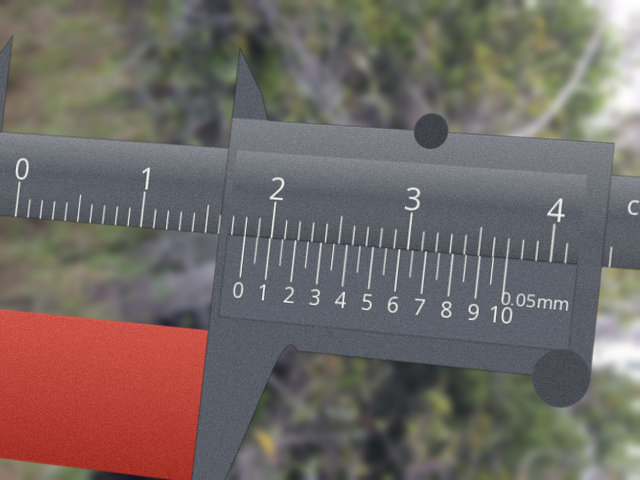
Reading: **18.0** mm
